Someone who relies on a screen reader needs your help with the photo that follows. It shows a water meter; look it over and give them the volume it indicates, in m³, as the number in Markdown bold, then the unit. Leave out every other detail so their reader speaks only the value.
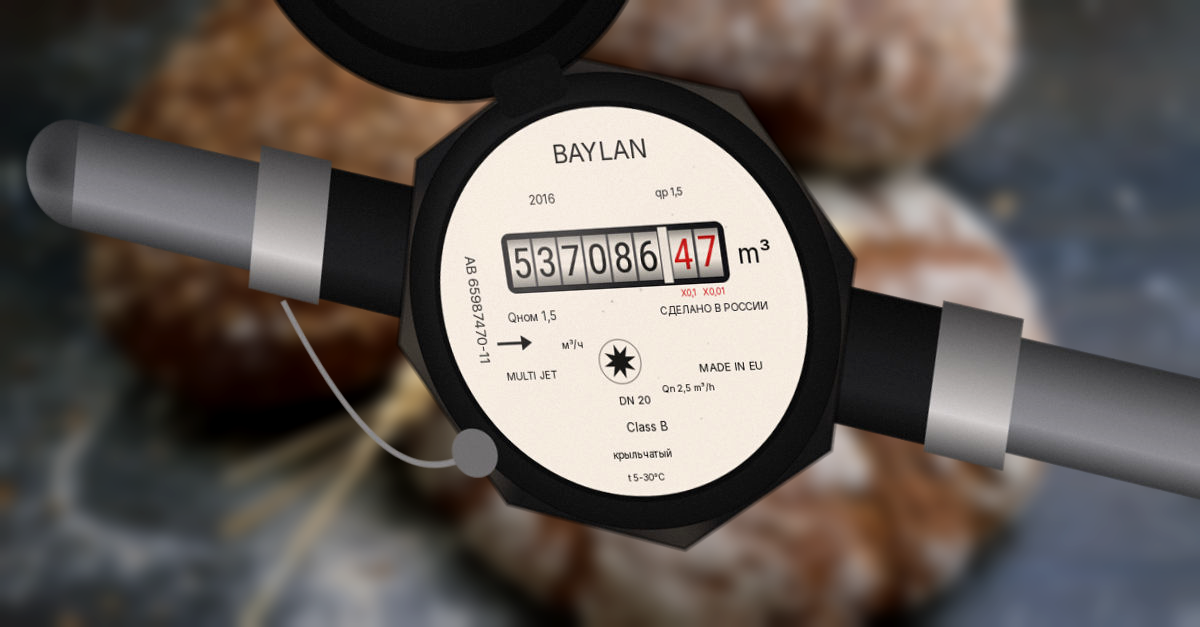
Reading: **537086.47** m³
